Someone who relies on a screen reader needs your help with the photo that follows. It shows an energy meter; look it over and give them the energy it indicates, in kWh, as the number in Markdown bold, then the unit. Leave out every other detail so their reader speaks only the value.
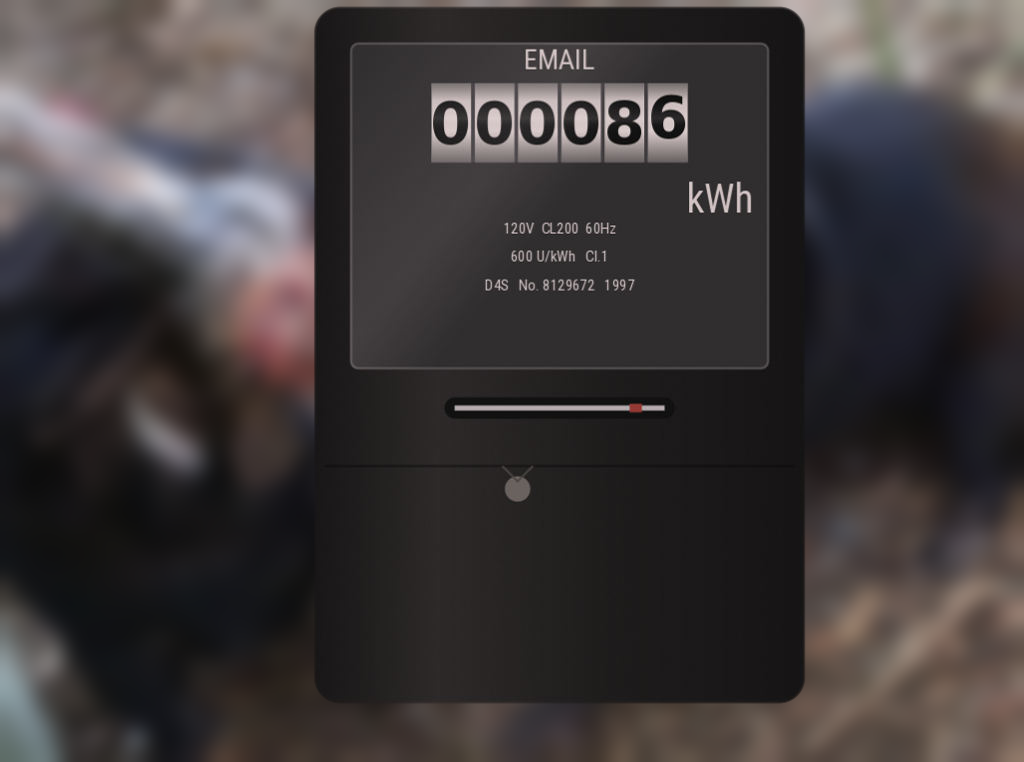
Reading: **86** kWh
